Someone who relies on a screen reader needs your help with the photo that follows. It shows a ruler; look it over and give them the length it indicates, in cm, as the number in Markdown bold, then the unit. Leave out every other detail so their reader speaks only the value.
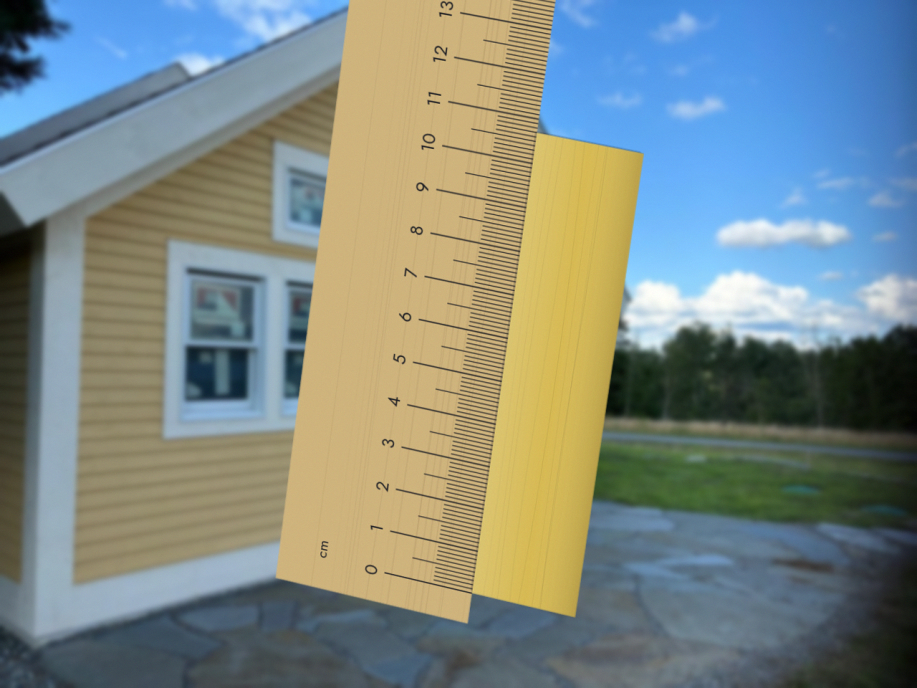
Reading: **10.7** cm
